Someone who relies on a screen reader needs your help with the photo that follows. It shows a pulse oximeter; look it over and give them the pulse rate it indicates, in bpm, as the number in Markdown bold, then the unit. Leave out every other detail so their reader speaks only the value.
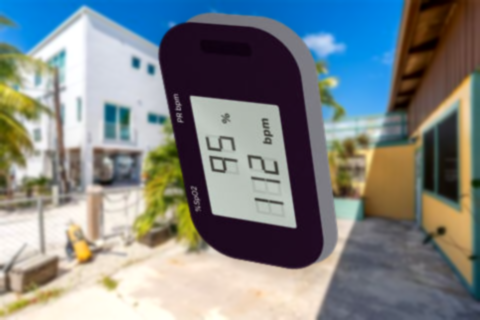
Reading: **112** bpm
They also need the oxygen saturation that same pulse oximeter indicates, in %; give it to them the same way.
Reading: **95** %
